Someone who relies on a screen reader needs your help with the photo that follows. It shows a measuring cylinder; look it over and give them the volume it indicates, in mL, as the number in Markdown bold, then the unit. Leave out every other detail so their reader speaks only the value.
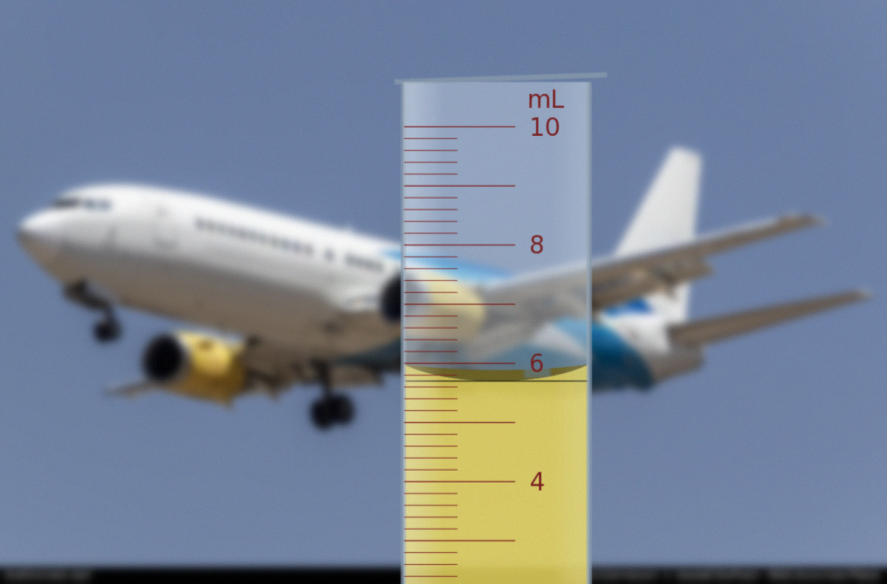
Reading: **5.7** mL
